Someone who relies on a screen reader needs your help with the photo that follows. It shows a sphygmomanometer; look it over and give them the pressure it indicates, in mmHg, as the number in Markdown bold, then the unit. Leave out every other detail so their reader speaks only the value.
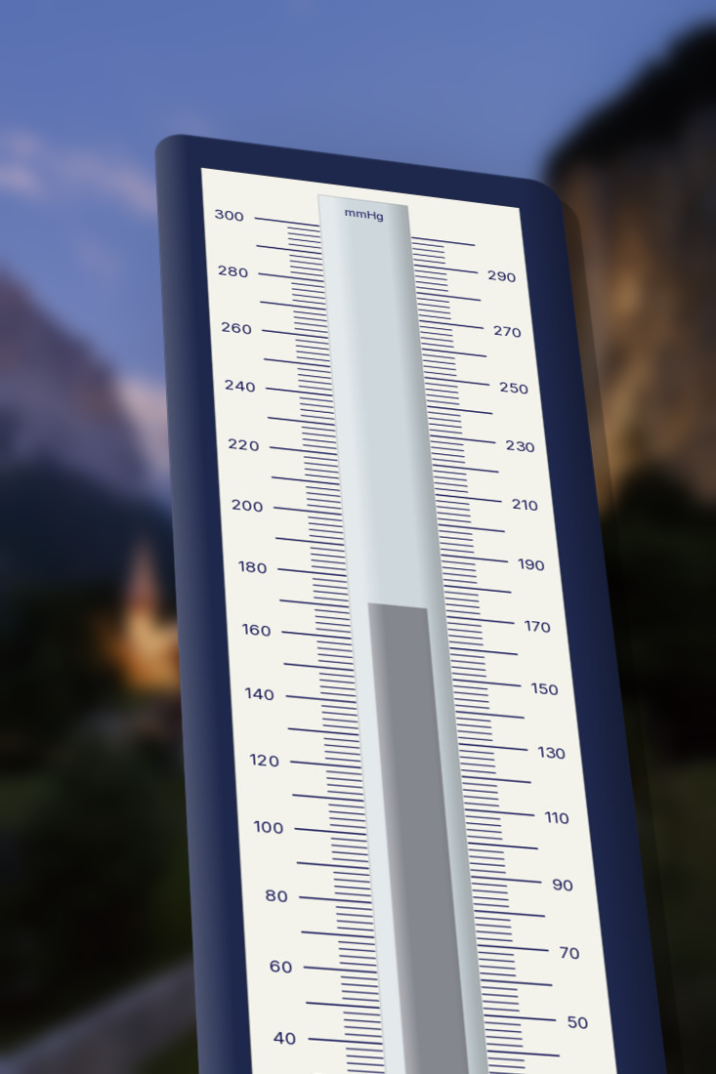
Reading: **172** mmHg
